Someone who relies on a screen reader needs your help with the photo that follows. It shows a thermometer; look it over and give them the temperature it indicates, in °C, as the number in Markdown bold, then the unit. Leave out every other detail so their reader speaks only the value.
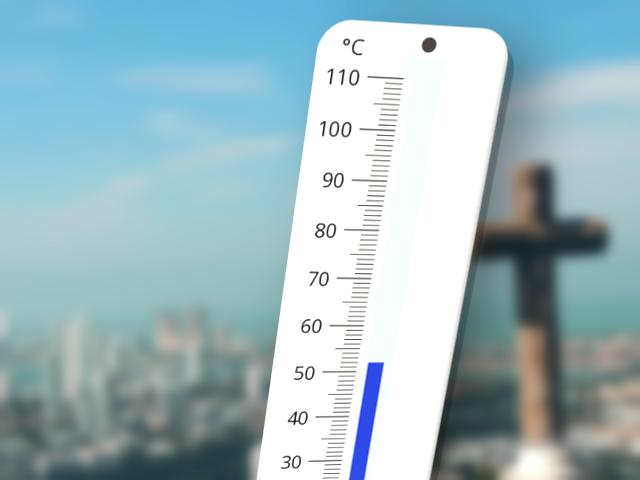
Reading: **52** °C
